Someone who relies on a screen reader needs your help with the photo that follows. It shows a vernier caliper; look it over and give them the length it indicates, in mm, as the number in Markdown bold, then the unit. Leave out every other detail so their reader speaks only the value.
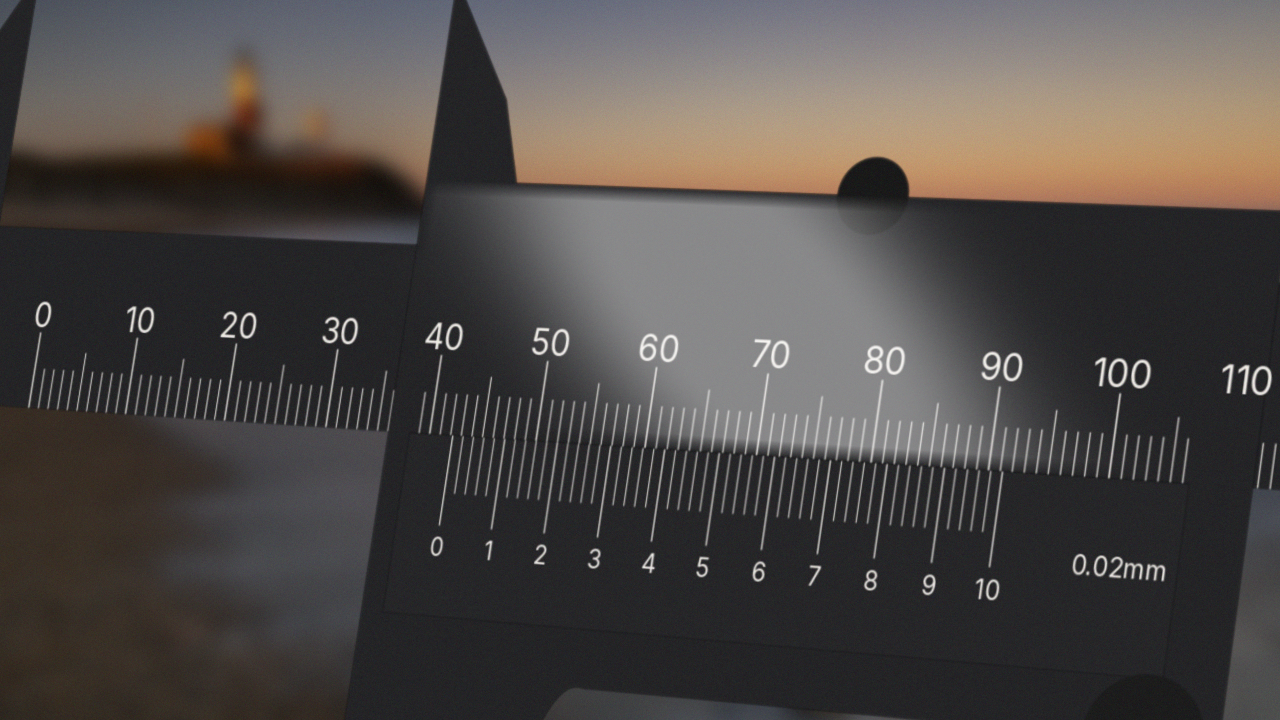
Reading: **42.2** mm
